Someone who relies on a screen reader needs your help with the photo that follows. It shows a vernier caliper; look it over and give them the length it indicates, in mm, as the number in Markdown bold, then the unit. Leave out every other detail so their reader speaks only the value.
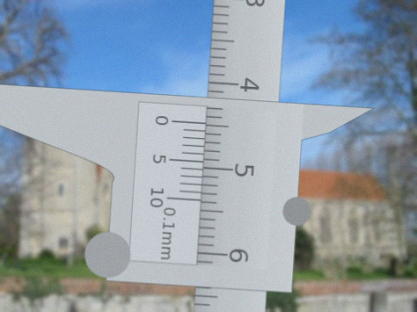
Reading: **44.8** mm
